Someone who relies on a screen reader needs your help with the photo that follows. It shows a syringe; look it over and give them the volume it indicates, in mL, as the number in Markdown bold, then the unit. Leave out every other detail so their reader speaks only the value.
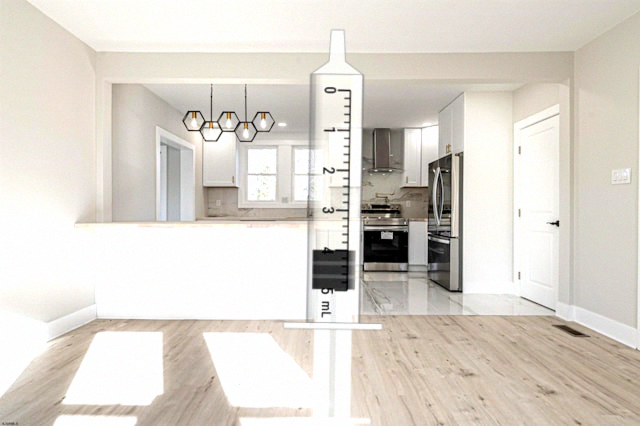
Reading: **4** mL
